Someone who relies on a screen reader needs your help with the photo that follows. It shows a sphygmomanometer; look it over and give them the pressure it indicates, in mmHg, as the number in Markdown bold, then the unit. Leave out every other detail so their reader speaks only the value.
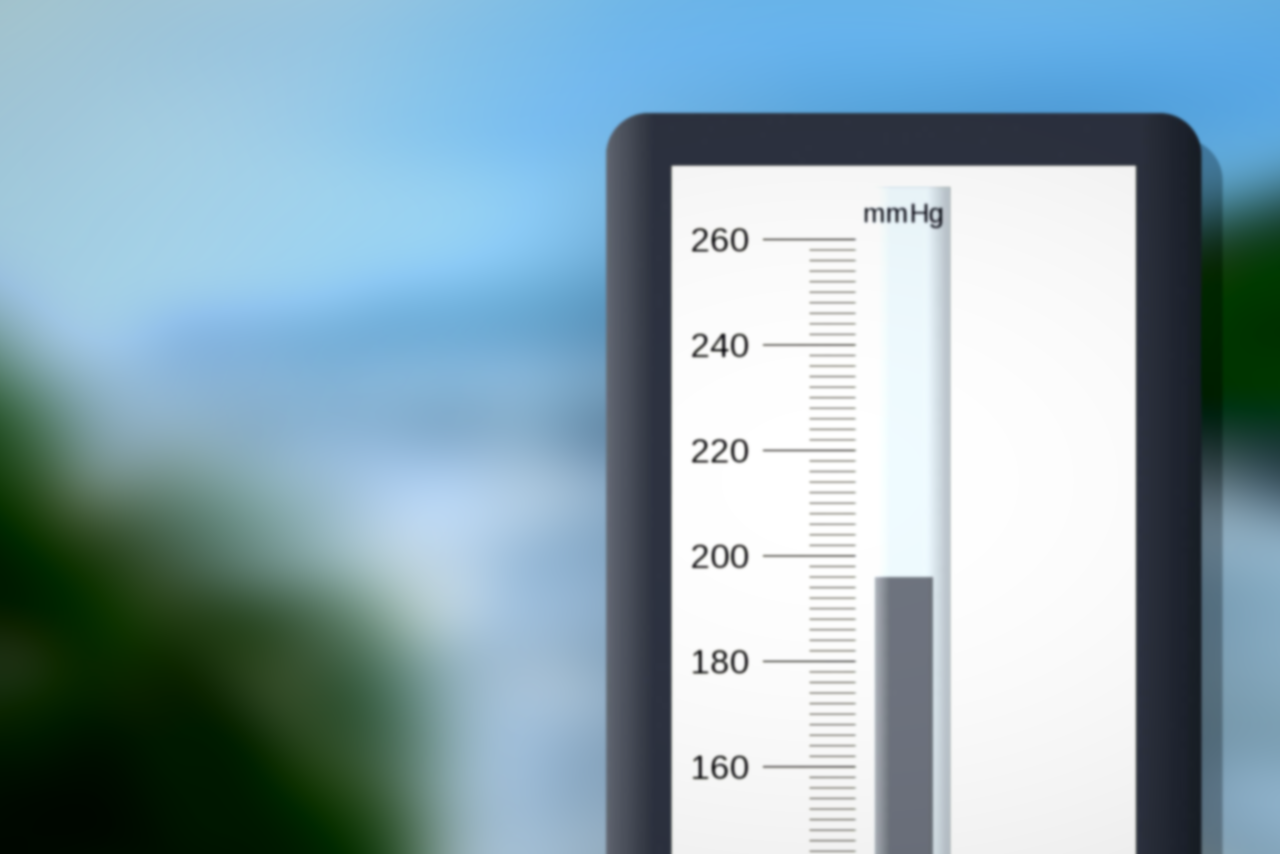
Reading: **196** mmHg
